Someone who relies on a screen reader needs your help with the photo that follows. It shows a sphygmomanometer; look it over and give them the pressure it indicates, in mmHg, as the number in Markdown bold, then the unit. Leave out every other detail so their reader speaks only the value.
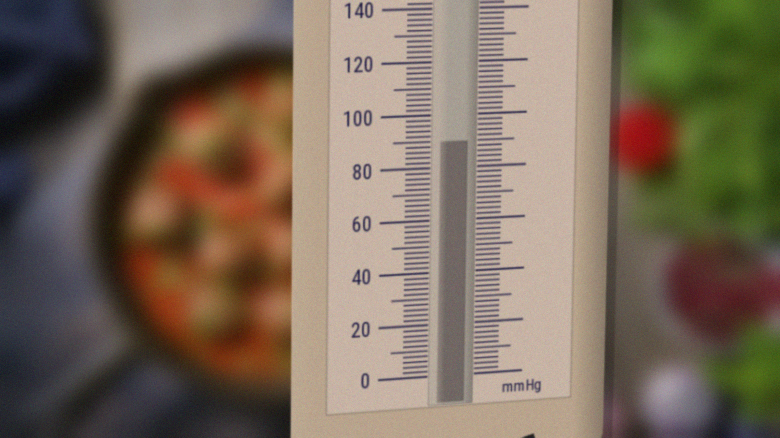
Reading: **90** mmHg
